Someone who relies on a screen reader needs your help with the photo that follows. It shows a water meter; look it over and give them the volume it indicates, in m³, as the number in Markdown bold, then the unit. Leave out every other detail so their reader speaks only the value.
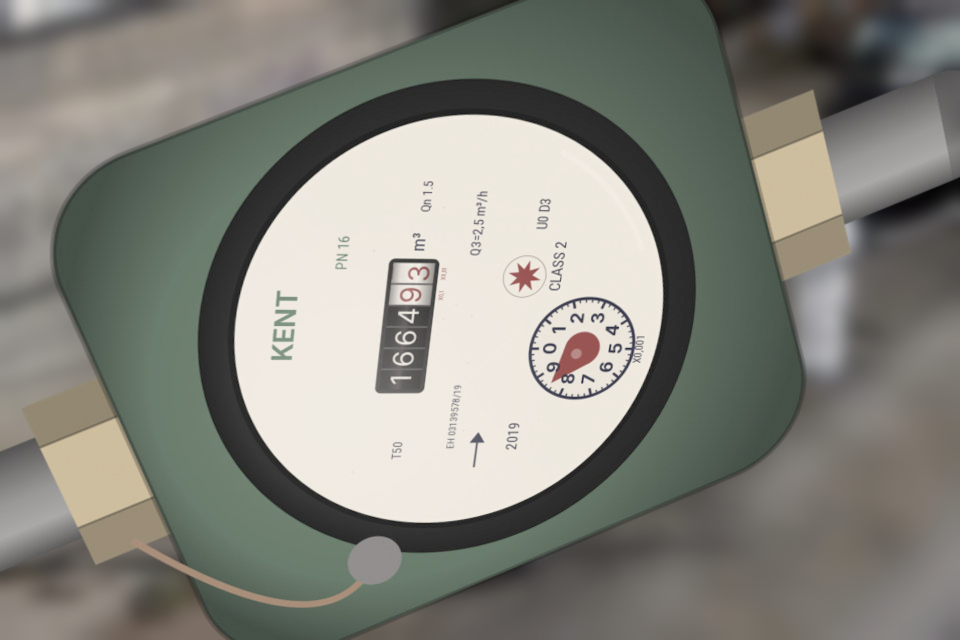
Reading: **1664.928** m³
